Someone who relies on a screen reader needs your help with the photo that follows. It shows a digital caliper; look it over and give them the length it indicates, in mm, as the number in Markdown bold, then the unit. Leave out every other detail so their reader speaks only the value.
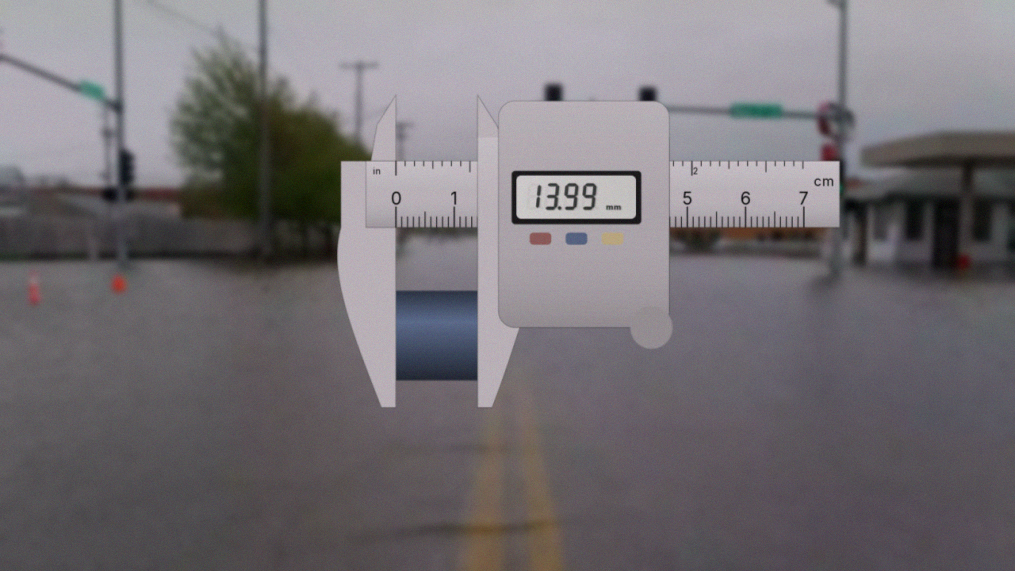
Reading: **13.99** mm
